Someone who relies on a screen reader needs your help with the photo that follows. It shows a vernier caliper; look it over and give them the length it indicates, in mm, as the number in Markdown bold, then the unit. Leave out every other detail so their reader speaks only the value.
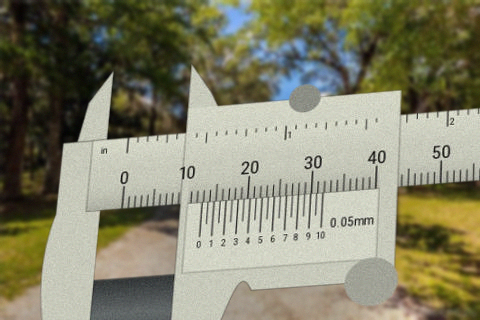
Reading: **12.8** mm
